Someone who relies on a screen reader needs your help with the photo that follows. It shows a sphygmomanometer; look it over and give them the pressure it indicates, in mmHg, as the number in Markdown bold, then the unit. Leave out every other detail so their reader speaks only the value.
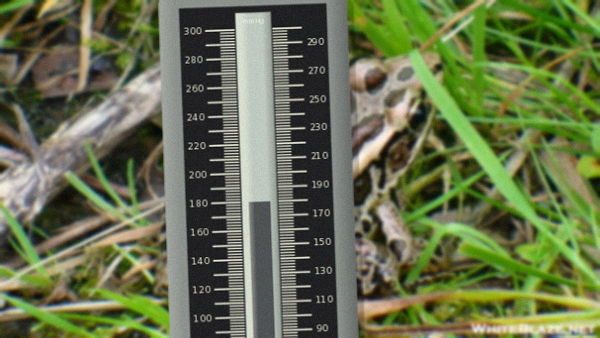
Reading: **180** mmHg
